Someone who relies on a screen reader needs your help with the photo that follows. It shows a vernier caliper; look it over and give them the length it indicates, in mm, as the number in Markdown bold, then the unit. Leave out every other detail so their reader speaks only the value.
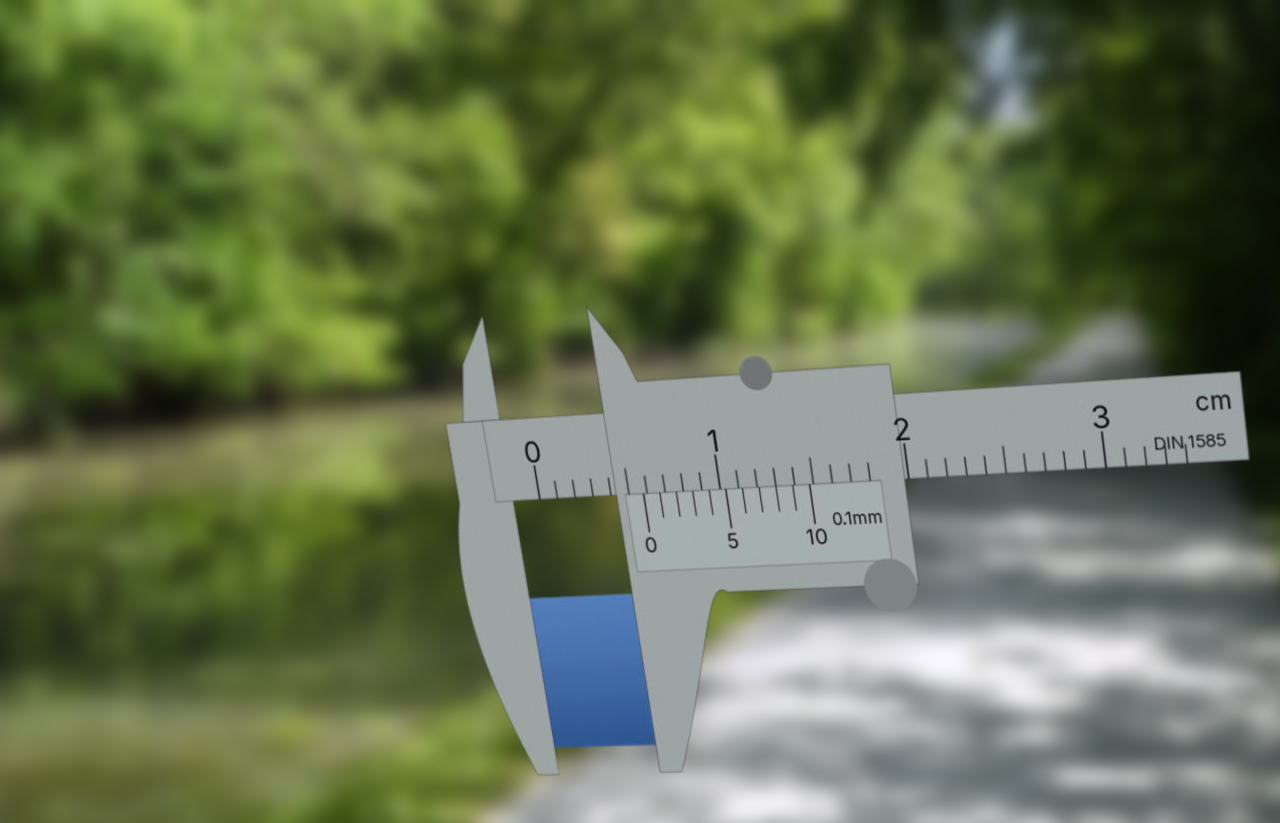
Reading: **5.8** mm
